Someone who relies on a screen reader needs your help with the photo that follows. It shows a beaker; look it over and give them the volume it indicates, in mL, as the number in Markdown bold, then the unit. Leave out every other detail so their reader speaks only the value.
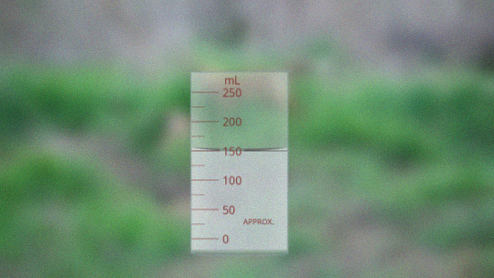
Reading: **150** mL
